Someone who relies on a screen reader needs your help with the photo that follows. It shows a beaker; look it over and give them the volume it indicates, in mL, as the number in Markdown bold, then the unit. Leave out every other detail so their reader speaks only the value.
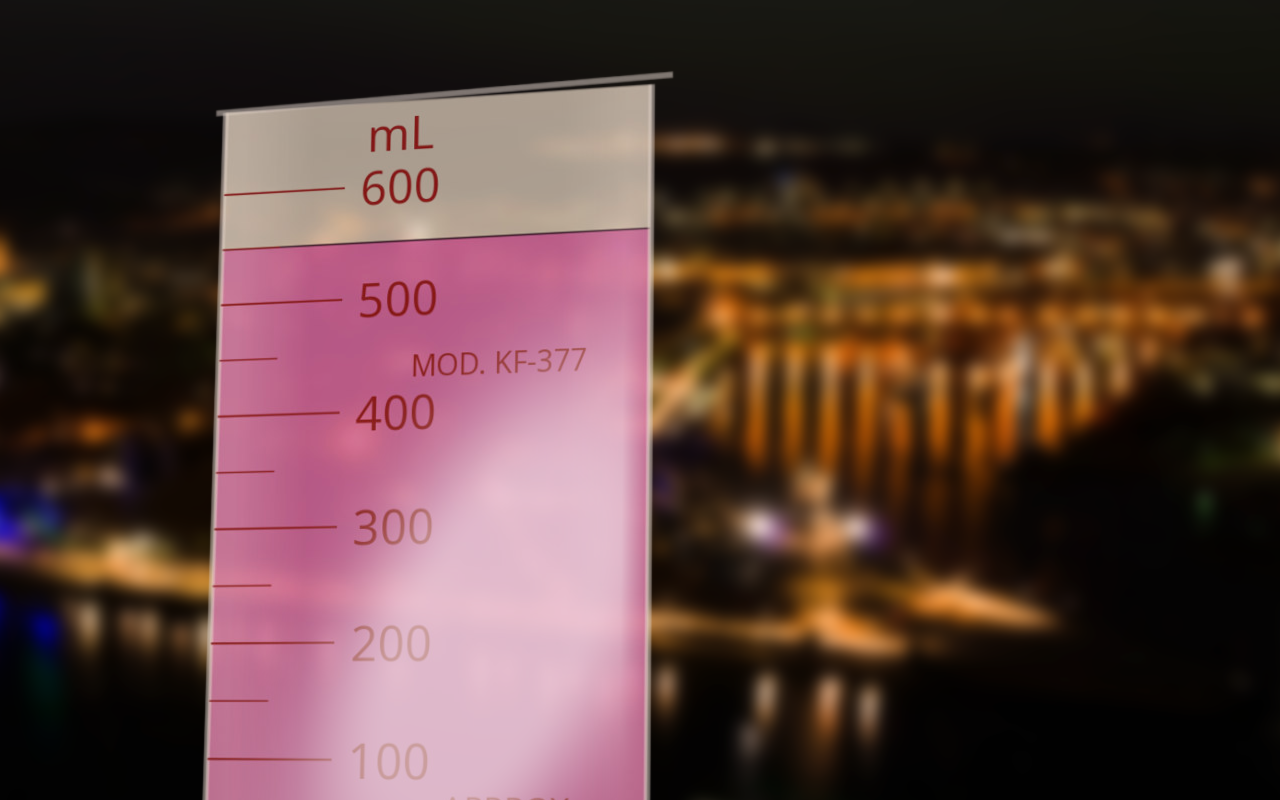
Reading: **550** mL
